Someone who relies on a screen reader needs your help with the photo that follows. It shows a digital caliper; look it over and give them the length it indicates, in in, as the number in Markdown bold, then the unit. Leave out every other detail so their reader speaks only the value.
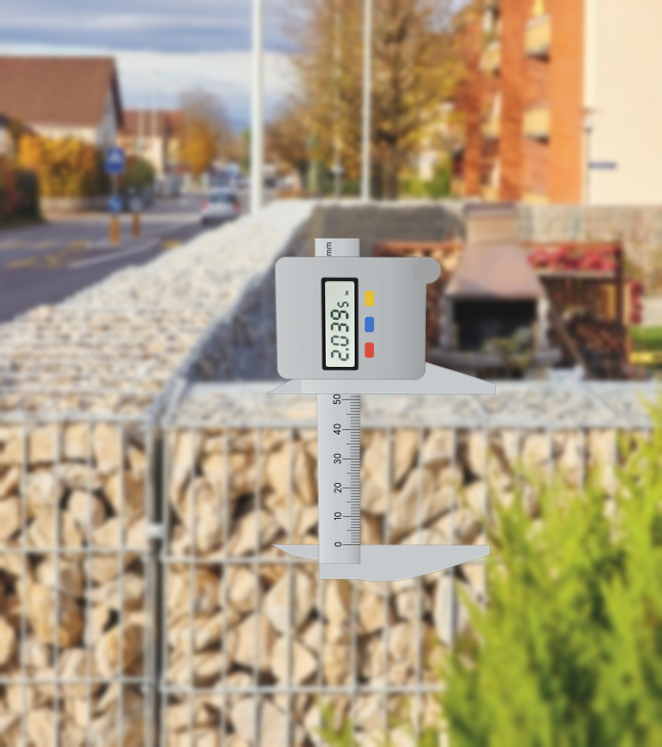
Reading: **2.0395** in
